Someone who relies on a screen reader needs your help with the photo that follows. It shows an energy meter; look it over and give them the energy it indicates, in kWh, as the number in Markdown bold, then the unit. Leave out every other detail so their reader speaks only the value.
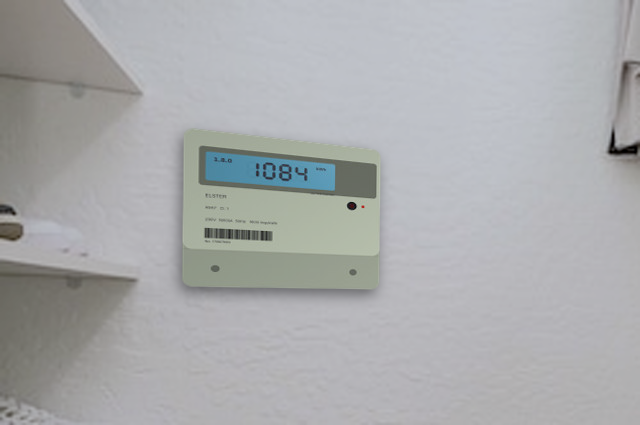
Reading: **1084** kWh
